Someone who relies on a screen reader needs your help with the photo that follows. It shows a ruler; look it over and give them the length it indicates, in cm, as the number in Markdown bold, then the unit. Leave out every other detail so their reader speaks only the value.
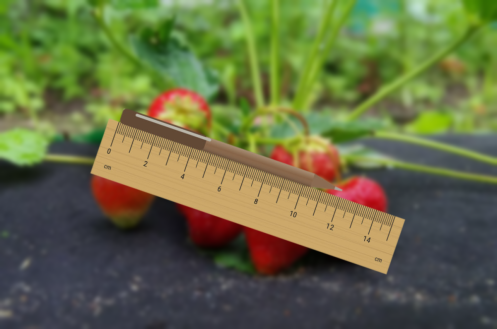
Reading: **12** cm
